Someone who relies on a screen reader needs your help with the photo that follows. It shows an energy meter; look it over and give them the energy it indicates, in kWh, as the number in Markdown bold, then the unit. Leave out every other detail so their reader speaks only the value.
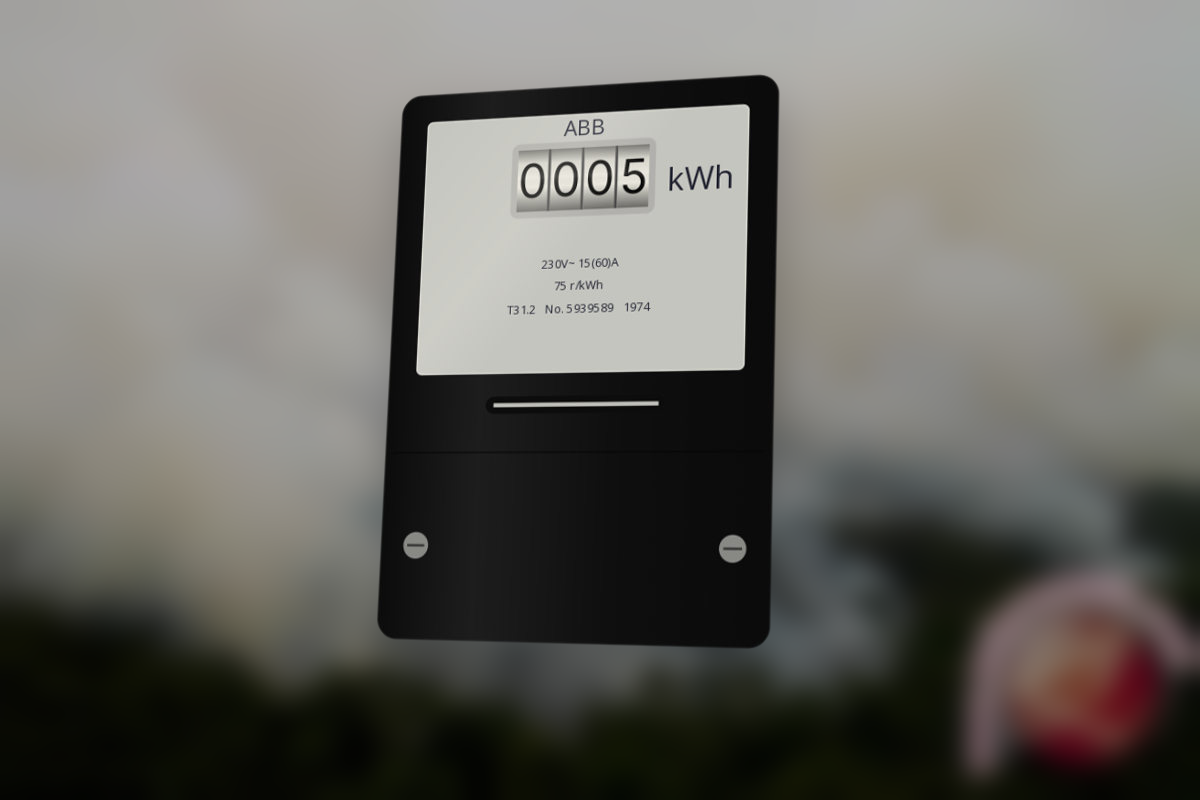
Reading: **5** kWh
